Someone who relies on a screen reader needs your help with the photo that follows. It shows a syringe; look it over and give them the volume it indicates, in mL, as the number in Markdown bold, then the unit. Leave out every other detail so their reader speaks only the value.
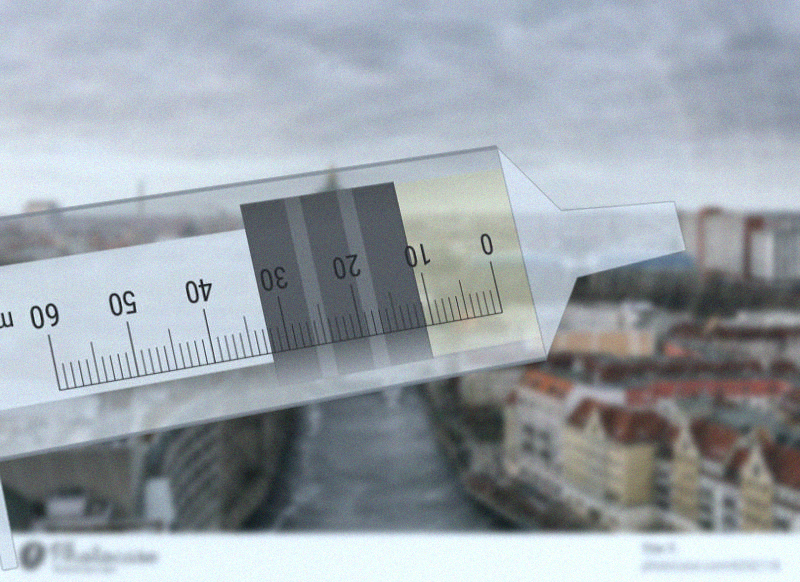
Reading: **11** mL
